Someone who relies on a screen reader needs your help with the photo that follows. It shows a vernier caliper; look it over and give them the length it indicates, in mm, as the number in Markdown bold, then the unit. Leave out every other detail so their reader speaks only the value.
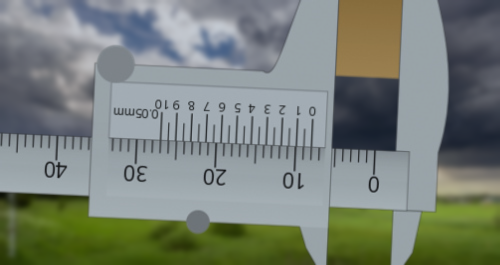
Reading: **8.0** mm
